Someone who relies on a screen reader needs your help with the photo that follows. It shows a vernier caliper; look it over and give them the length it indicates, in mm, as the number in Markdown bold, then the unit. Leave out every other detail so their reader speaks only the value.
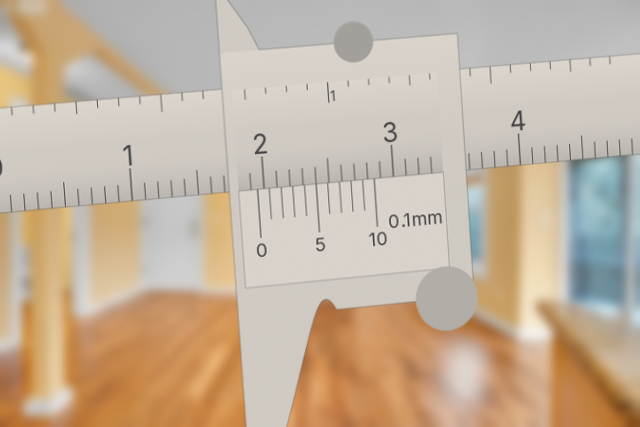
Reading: **19.5** mm
